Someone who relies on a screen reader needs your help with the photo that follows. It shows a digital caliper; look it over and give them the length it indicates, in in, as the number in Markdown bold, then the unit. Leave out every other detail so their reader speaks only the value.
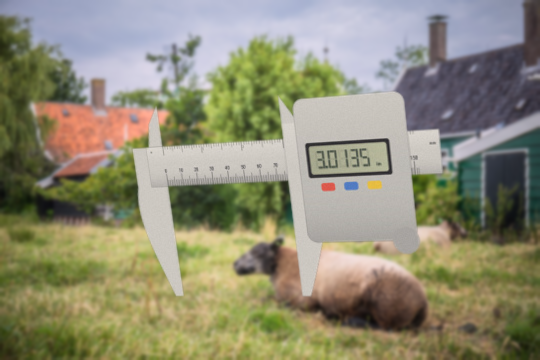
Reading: **3.0135** in
